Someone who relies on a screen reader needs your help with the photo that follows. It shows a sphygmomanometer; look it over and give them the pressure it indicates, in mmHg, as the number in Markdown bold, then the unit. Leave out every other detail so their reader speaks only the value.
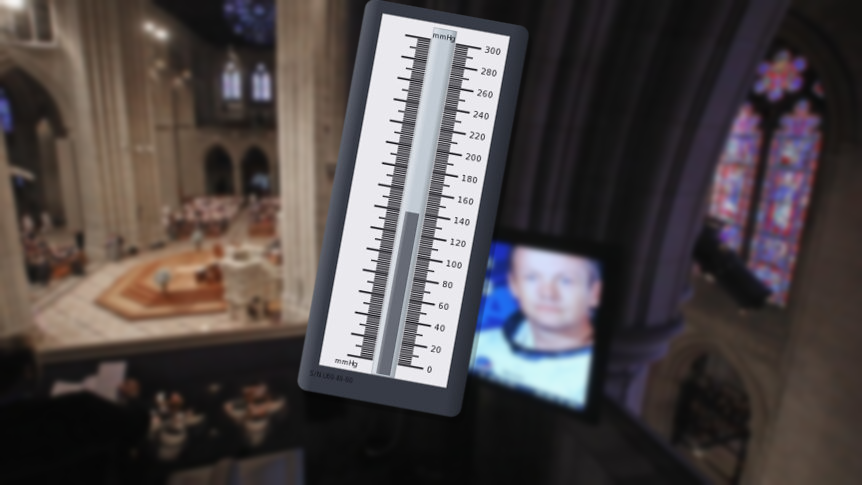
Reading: **140** mmHg
